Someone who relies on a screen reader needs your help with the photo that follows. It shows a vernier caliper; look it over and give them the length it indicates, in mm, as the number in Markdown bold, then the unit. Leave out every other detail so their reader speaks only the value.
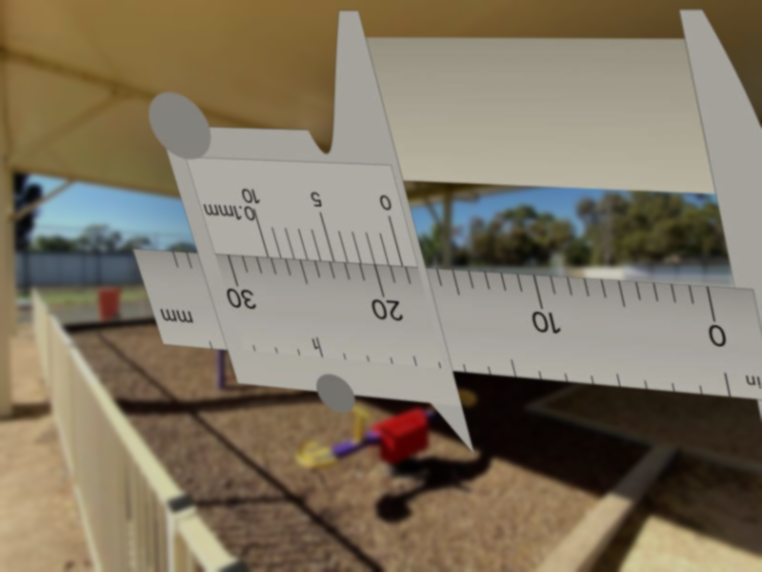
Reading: **18.2** mm
